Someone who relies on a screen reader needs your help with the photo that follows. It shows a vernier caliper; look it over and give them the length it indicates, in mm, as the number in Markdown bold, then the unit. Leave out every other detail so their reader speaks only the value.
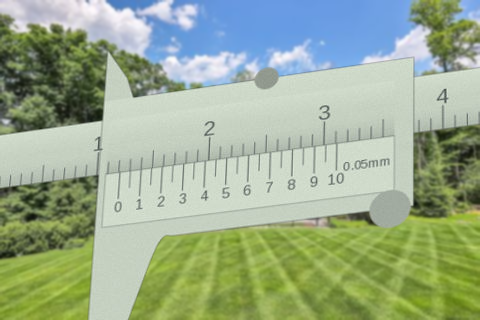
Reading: **12.1** mm
